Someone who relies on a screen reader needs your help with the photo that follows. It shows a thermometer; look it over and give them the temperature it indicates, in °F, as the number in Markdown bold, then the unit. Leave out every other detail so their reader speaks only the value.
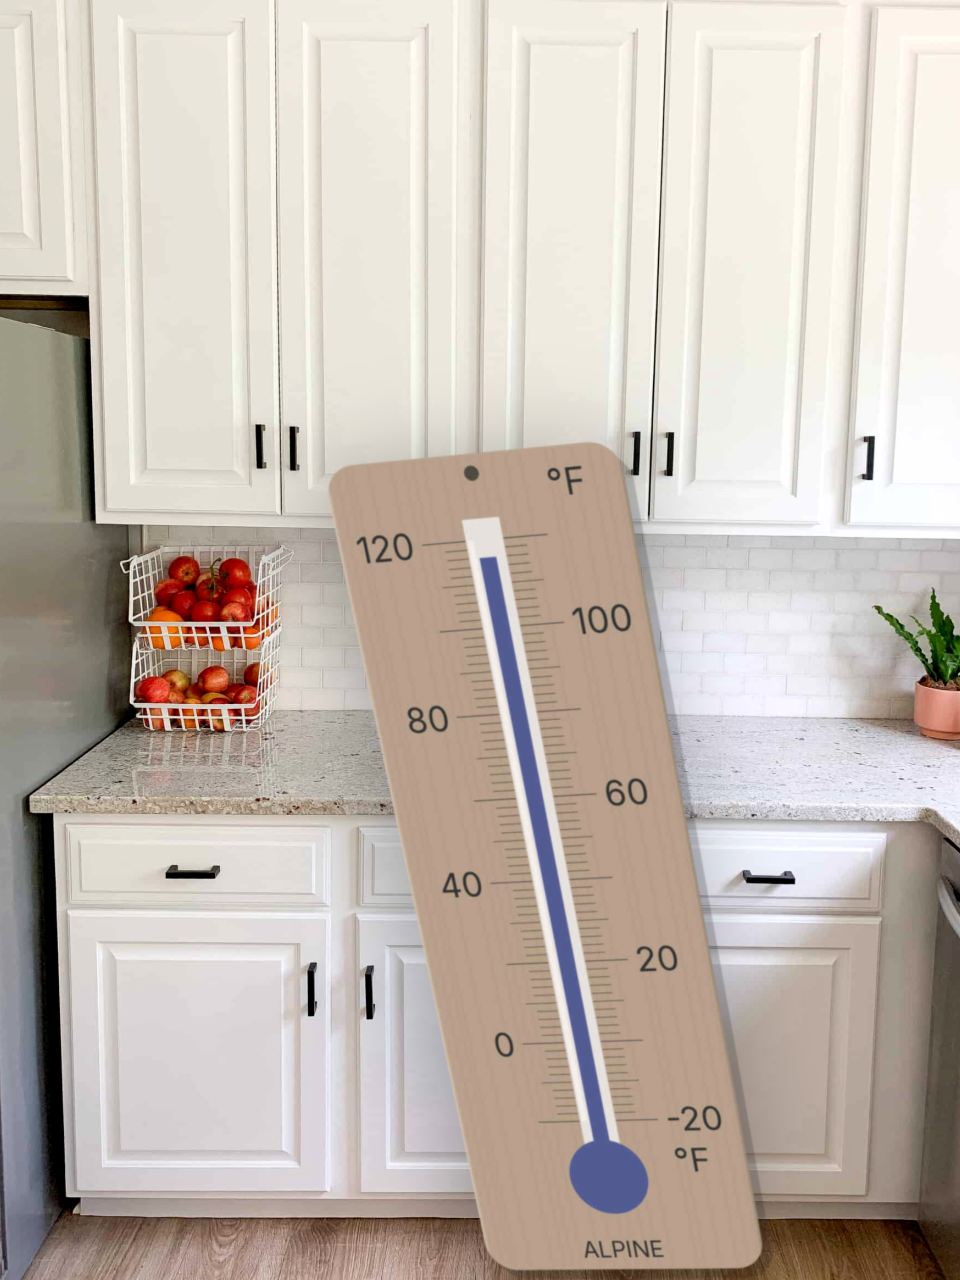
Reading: **116** °F
